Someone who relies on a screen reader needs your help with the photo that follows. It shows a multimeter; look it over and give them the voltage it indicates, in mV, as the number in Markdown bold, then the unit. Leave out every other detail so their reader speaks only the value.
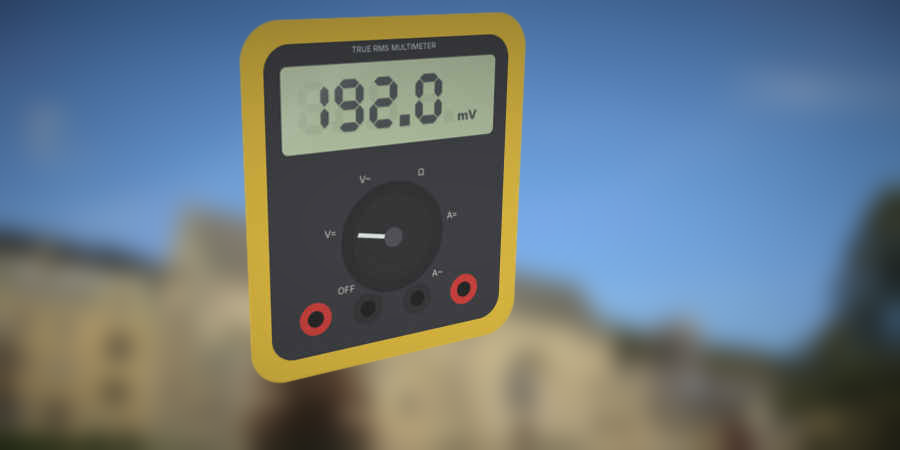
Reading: **192.0** mV
